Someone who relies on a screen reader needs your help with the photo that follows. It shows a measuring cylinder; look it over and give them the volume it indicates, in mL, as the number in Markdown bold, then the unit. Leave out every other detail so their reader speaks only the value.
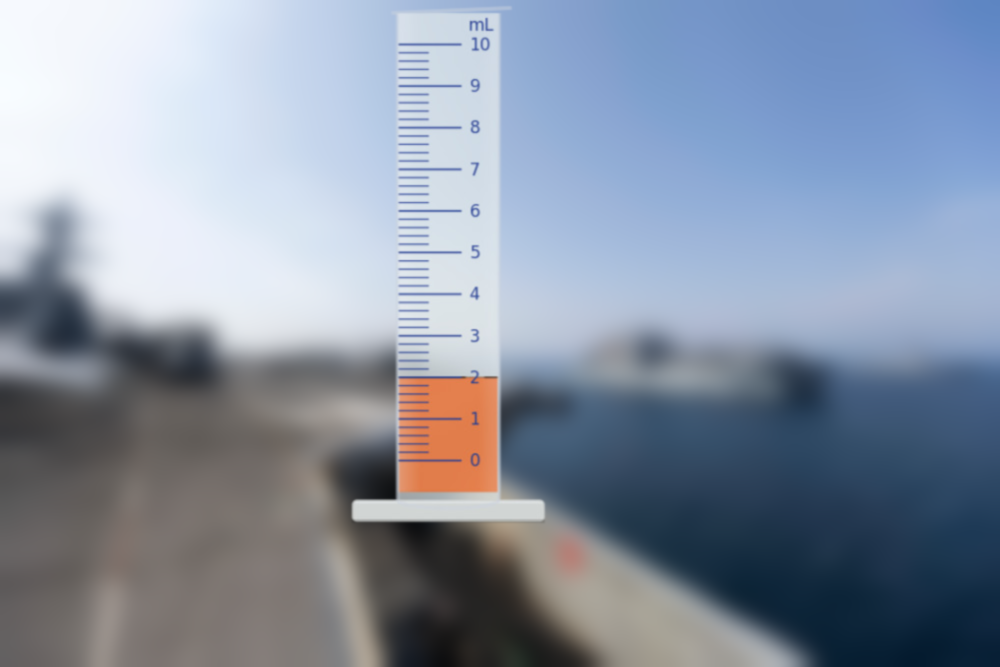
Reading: **2** mL
